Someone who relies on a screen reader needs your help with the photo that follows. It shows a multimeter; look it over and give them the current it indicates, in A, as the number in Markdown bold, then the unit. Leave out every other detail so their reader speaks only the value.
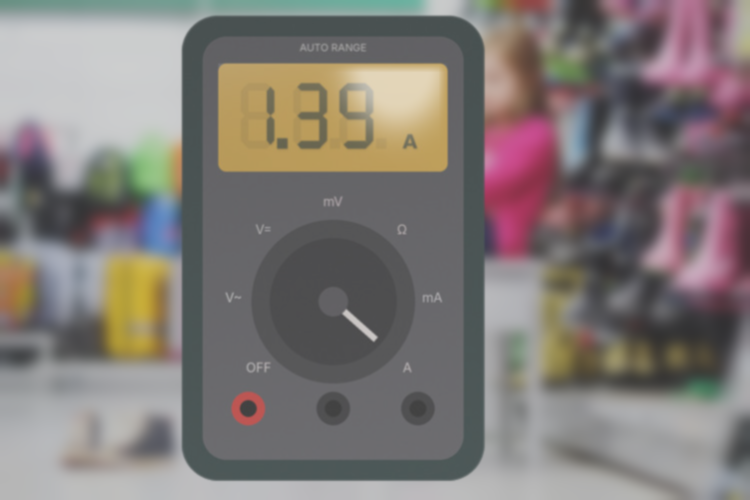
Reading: **1.39** A
